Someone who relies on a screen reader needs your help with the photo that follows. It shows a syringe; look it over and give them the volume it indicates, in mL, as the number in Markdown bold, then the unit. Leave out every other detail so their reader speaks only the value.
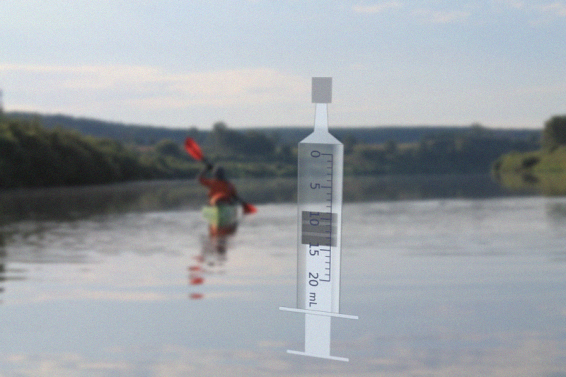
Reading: **9** mL
